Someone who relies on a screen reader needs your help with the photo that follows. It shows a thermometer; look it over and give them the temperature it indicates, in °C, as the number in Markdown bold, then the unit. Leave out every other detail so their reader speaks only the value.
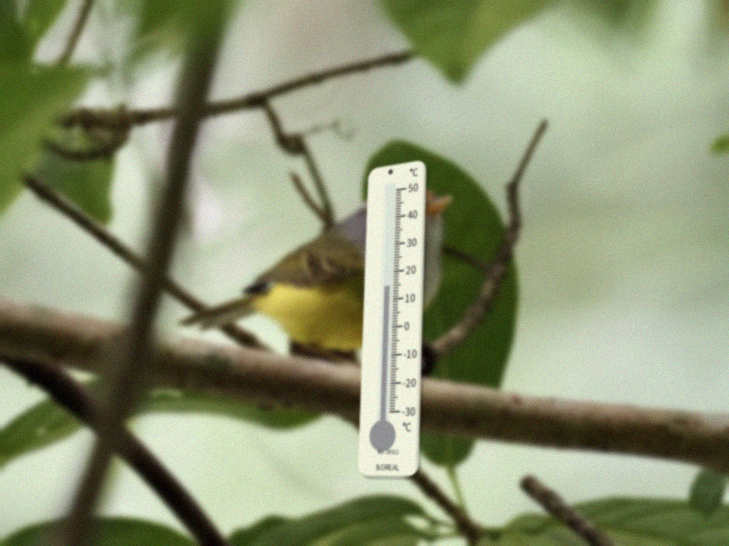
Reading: **15** °C
